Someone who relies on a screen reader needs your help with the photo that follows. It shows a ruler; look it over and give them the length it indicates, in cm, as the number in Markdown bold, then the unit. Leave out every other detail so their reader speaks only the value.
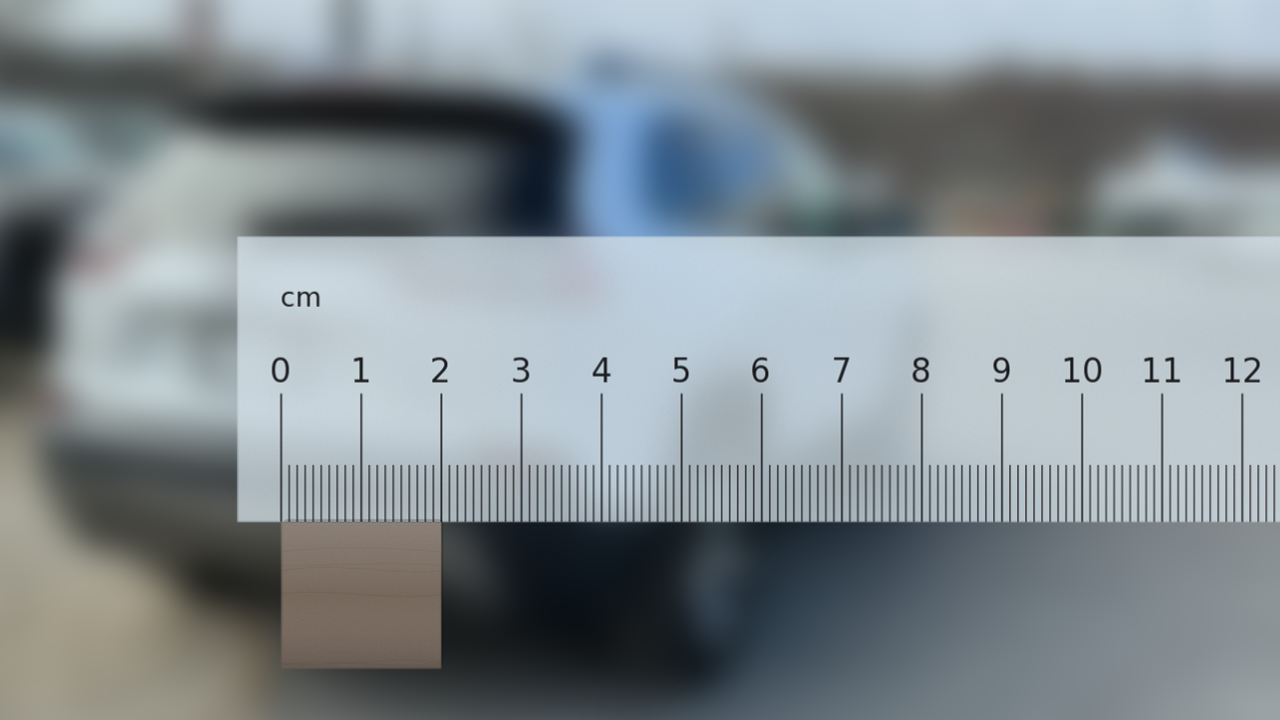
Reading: **2** cm
